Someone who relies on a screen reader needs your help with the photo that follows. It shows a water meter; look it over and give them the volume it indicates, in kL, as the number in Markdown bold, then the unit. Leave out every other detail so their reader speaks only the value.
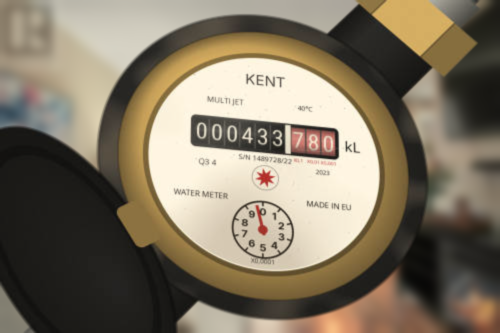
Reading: **433.7799** kL
